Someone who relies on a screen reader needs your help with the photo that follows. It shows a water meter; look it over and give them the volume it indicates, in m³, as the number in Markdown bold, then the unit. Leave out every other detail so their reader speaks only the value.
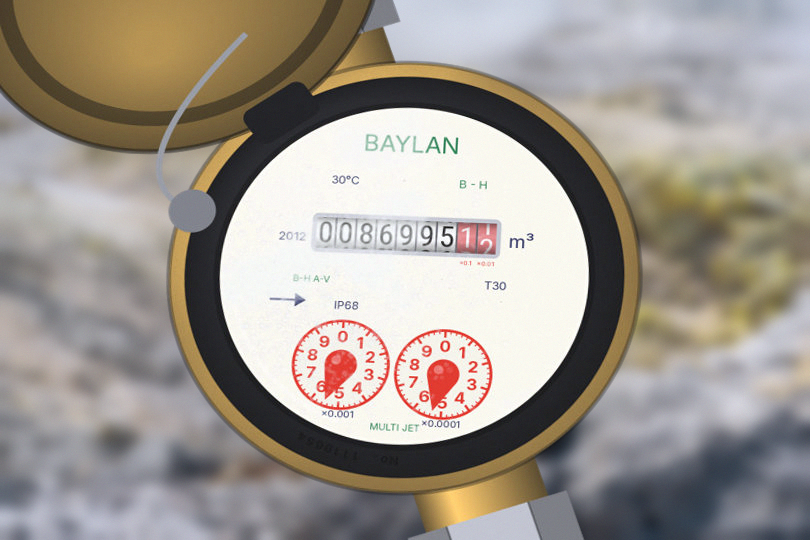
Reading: **86995.1155** m³
